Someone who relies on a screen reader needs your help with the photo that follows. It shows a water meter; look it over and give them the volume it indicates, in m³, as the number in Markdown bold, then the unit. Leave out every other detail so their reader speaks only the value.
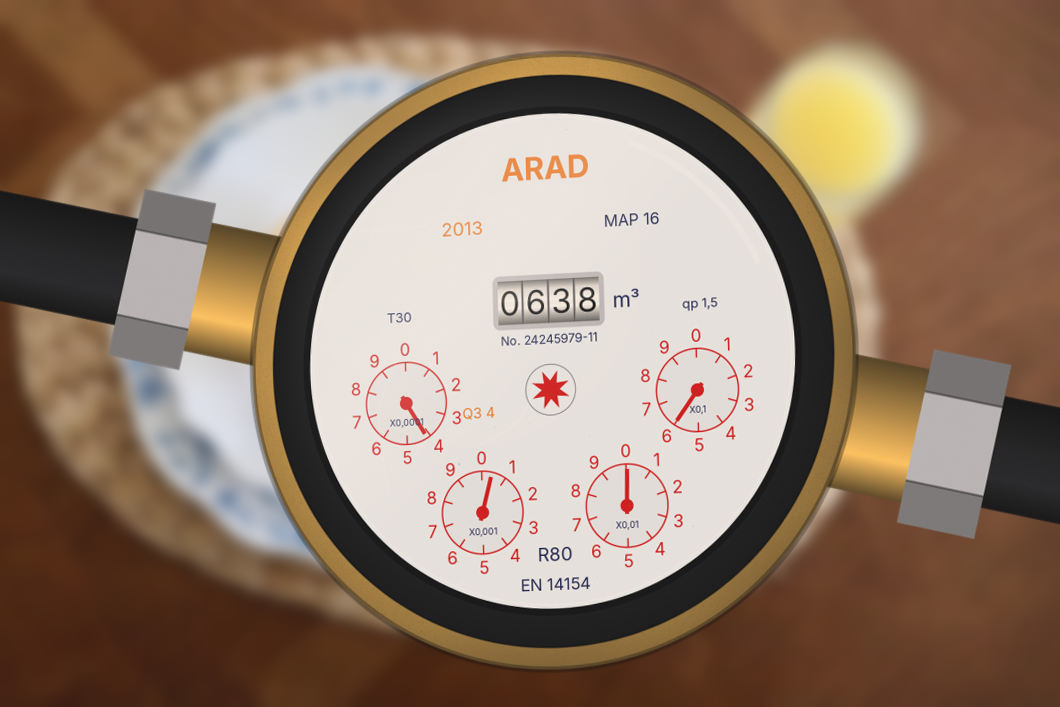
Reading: **638.6004** m³
